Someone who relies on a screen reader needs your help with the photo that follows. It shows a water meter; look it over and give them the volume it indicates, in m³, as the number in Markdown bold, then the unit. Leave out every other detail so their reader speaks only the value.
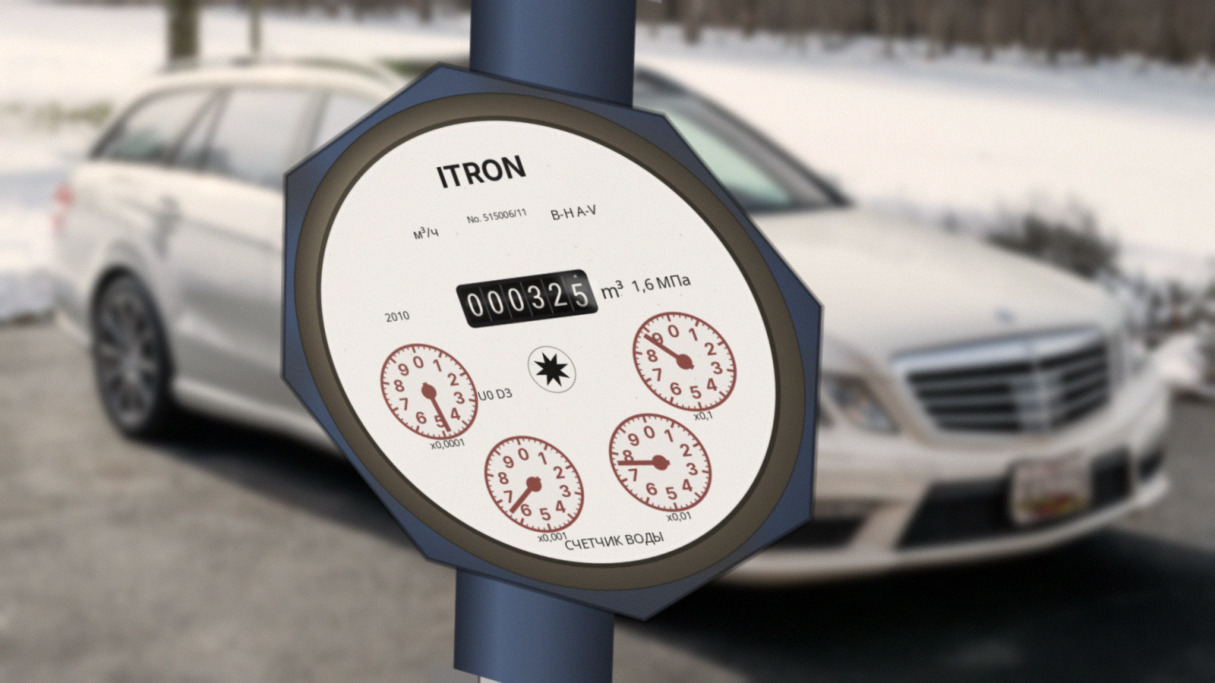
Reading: **324.8764** m³
